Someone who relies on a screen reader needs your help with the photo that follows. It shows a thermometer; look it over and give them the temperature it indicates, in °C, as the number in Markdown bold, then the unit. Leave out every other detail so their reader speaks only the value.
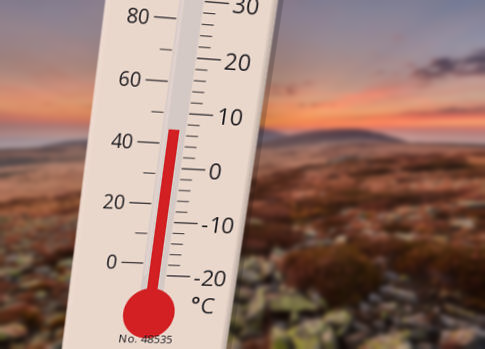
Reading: **7** °C
